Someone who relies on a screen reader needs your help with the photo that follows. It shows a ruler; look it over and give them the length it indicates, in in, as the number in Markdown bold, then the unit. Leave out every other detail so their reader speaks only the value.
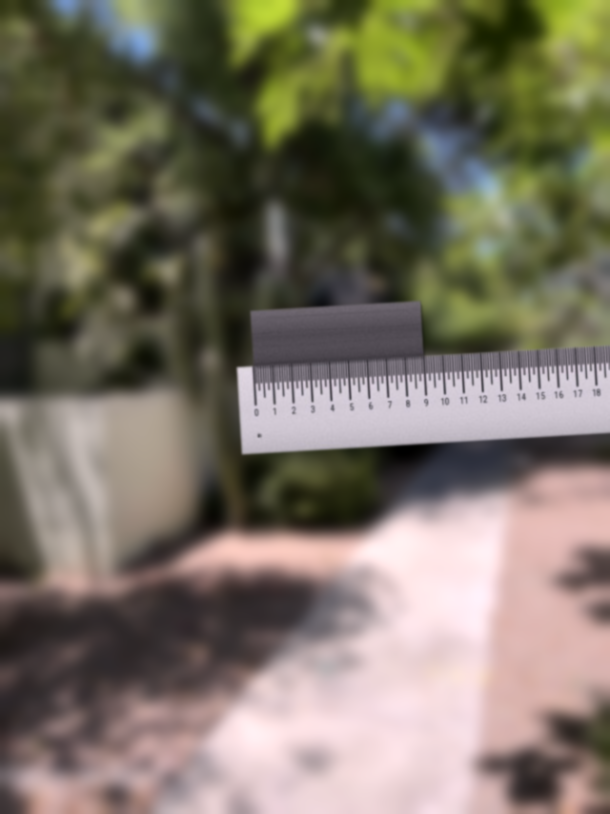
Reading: **9** in
